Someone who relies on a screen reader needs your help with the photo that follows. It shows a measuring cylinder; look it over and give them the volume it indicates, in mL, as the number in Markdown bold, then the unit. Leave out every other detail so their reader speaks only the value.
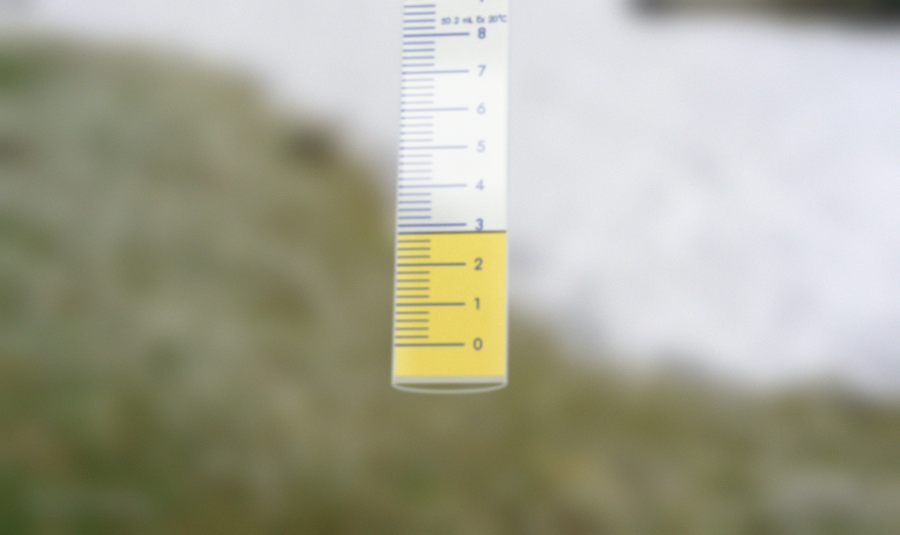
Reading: **2.8** mL
